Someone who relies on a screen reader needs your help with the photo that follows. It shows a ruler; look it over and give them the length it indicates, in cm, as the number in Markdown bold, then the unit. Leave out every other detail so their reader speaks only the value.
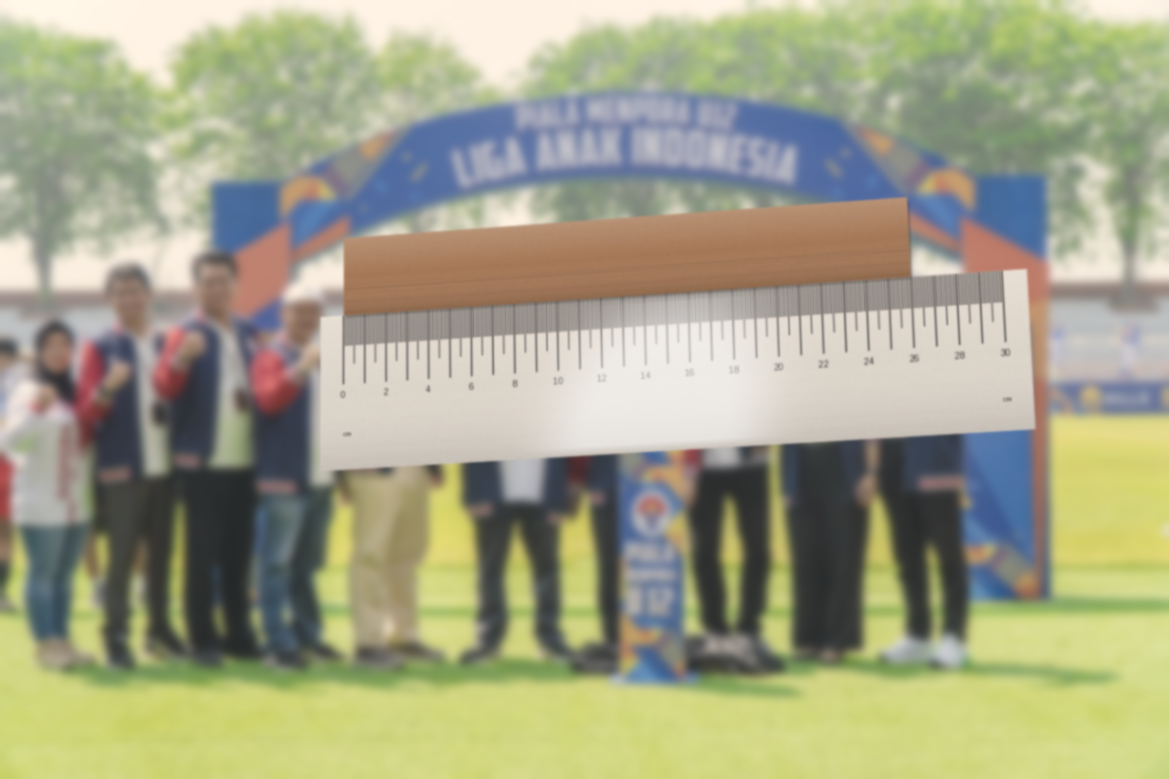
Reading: **26** cm
